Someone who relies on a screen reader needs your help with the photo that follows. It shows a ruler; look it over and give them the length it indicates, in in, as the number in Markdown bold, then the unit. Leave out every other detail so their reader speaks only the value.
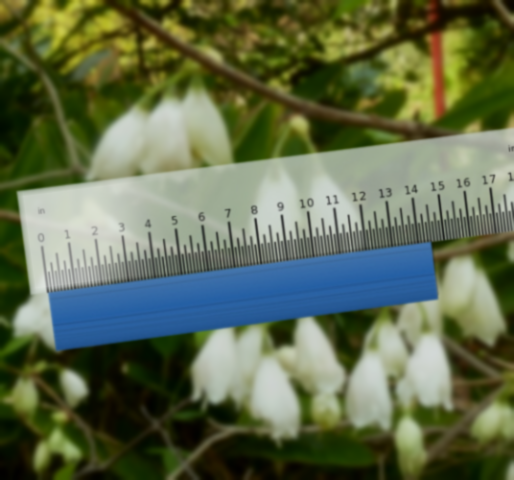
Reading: **14.5** in
